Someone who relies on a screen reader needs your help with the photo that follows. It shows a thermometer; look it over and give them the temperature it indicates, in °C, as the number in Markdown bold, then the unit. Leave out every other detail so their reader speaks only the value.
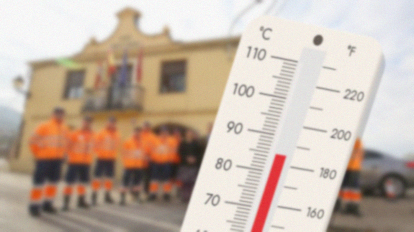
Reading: **85** °C
